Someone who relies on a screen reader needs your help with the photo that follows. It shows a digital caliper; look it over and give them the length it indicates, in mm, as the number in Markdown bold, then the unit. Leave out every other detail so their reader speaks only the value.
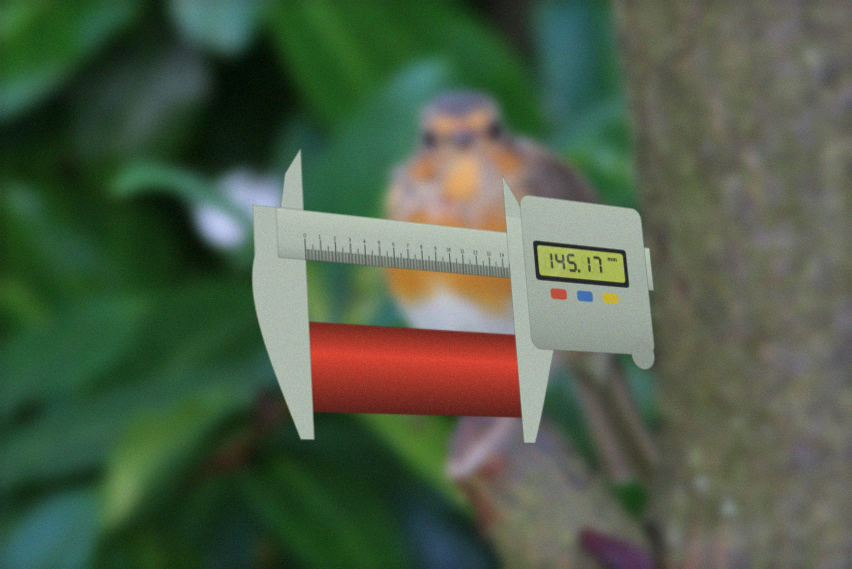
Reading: **145.17** mm
